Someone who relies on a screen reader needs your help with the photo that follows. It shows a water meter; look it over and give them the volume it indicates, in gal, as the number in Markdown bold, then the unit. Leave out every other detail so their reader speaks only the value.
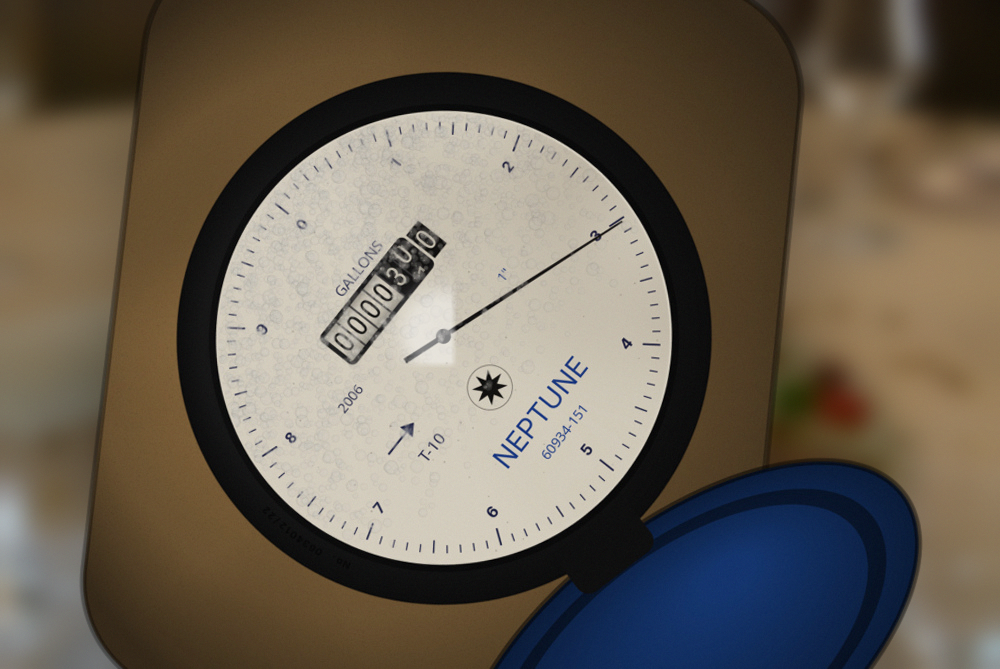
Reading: **303.0** gal
